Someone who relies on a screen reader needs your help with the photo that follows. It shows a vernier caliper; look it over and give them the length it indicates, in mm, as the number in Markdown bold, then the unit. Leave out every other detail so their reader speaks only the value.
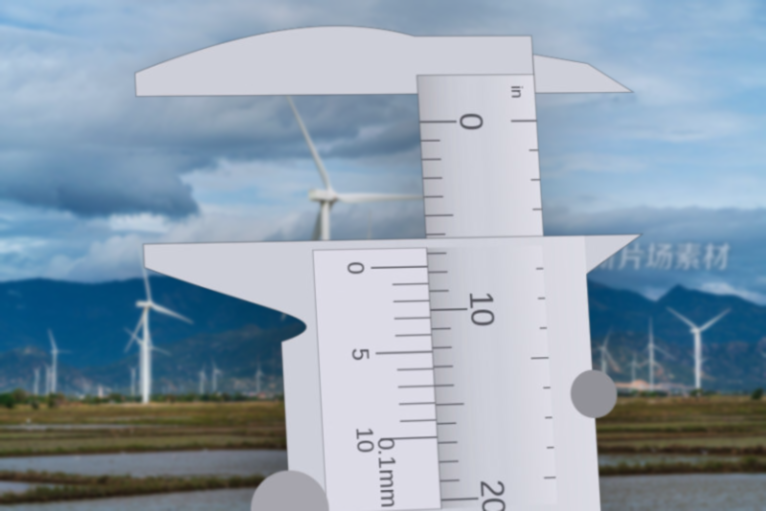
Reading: **7.7** mm
